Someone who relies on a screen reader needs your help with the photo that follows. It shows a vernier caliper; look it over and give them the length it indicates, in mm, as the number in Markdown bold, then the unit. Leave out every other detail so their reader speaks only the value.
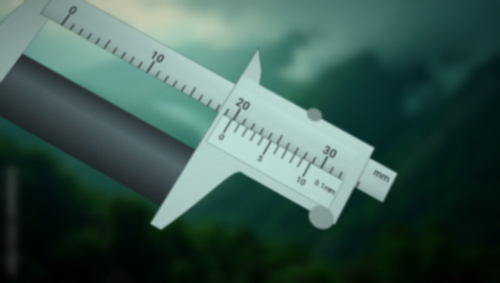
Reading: **19.8** mm
